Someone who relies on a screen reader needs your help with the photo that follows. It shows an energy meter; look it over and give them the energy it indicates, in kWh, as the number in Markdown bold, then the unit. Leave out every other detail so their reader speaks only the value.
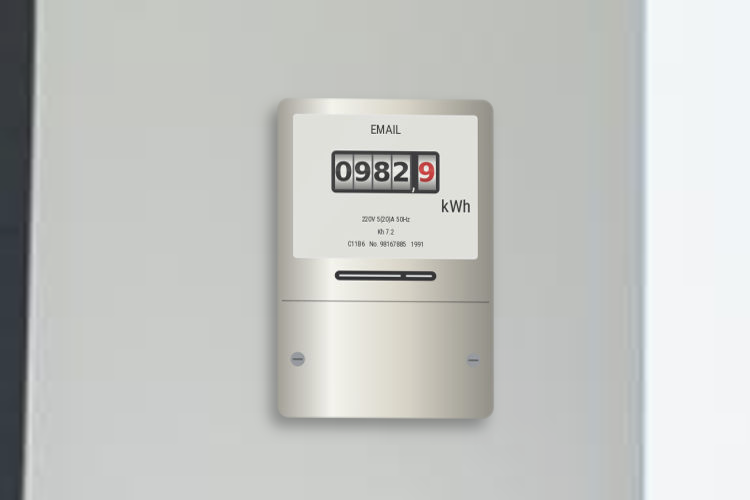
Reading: **982.9** kWh
